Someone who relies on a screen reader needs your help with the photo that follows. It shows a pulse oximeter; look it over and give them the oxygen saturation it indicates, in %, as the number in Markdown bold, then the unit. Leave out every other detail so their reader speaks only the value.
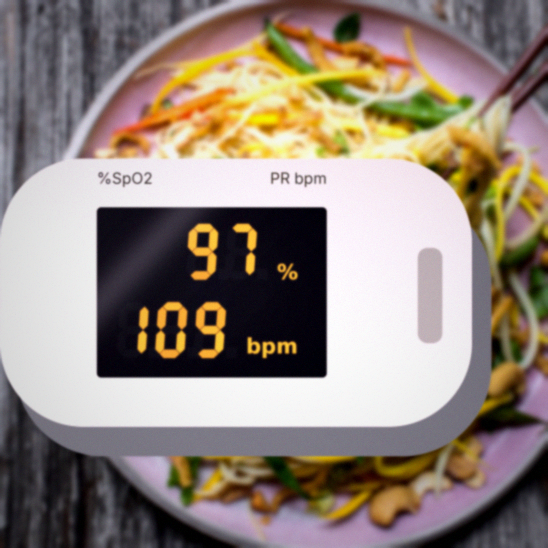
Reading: **97** %
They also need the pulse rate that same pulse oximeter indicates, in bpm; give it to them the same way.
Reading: **109** bpm
